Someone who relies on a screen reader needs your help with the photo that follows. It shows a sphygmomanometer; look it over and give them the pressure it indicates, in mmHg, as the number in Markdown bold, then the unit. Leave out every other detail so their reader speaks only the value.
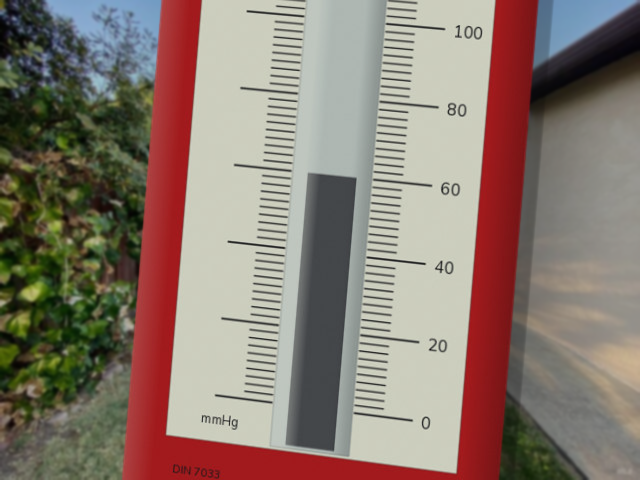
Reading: **60** mmHg
